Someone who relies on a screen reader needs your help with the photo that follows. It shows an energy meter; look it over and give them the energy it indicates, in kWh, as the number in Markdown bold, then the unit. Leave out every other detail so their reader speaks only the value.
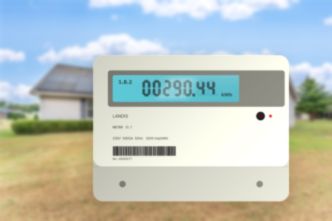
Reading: **290.44** kWh
